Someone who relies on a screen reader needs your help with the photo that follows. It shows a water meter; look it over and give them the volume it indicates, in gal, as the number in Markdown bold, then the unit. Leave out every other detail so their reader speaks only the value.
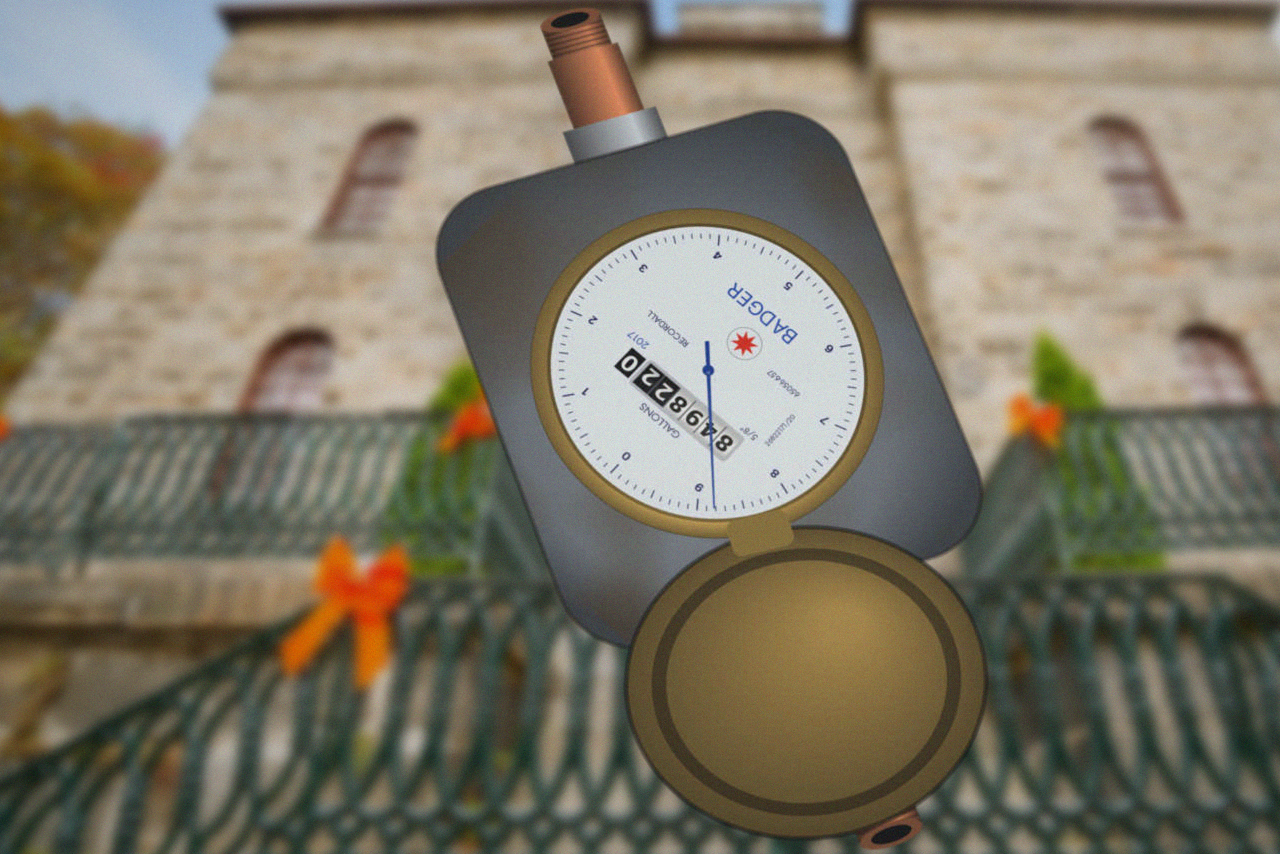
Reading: **8498218.8** gal
